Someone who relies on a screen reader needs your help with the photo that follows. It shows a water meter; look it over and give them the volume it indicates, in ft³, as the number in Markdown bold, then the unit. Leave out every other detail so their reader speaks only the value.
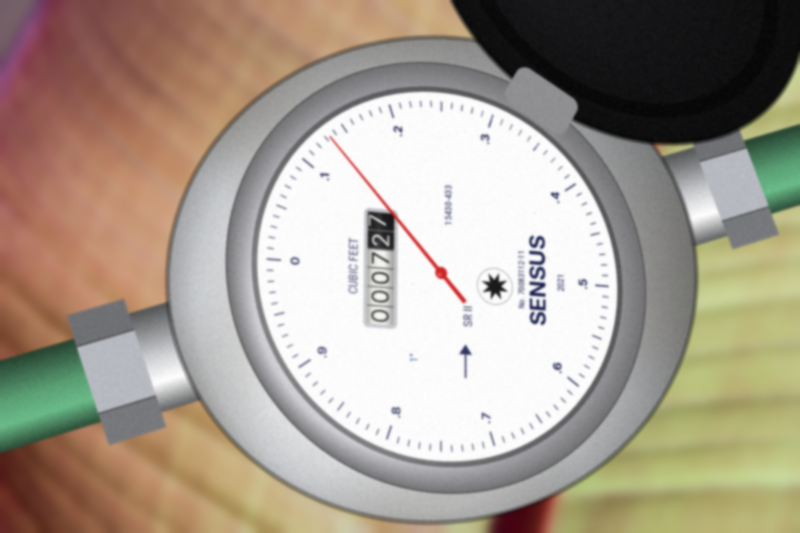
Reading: **727.13** ft³
